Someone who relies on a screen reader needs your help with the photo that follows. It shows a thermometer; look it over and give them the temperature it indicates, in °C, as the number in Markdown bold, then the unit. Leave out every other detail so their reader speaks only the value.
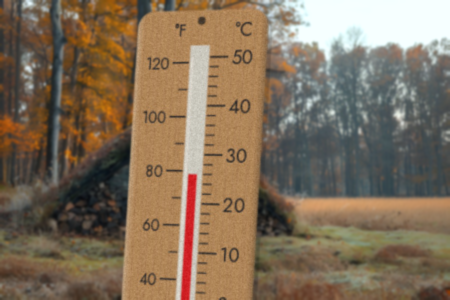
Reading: **26** °C
